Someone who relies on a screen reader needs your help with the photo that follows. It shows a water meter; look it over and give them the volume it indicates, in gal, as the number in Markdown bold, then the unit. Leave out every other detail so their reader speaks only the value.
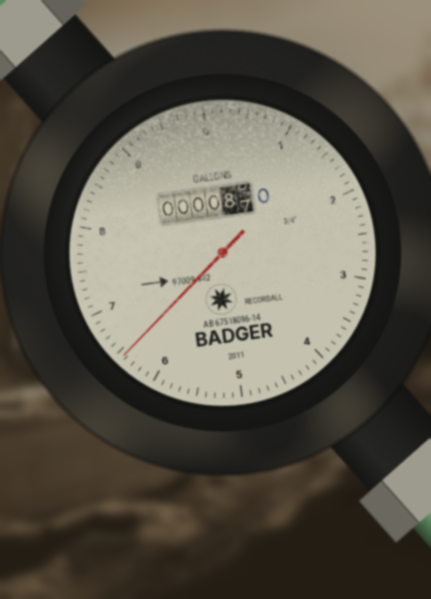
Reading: **866.4** gal
